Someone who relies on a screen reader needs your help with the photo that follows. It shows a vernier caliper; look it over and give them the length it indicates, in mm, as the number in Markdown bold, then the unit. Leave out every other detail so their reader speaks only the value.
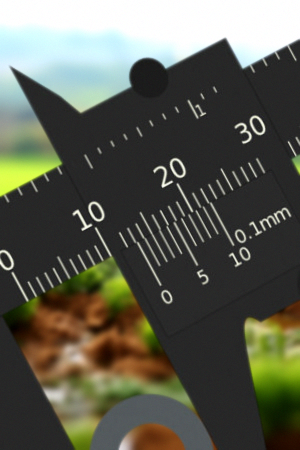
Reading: **13.2** mm
